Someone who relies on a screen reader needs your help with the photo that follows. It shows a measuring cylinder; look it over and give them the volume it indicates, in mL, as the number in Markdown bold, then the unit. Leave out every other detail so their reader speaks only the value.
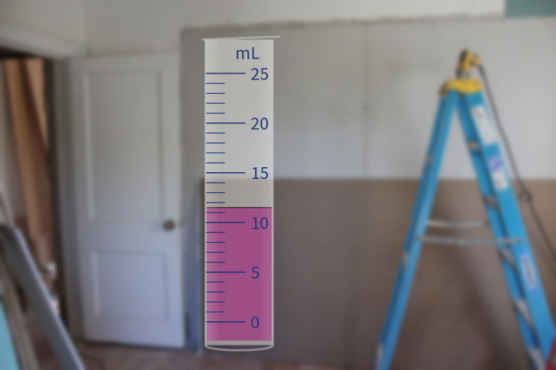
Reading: **11.5** mL
